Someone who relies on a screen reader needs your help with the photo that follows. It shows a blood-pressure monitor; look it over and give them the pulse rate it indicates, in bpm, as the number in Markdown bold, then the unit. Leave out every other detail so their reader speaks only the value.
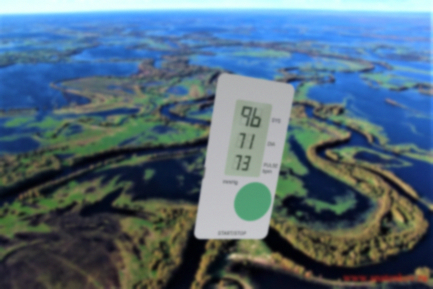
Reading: **73** bpm
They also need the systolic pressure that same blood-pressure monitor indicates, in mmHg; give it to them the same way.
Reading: **96** mmHg
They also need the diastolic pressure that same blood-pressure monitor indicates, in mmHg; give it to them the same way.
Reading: **71** mmHg
